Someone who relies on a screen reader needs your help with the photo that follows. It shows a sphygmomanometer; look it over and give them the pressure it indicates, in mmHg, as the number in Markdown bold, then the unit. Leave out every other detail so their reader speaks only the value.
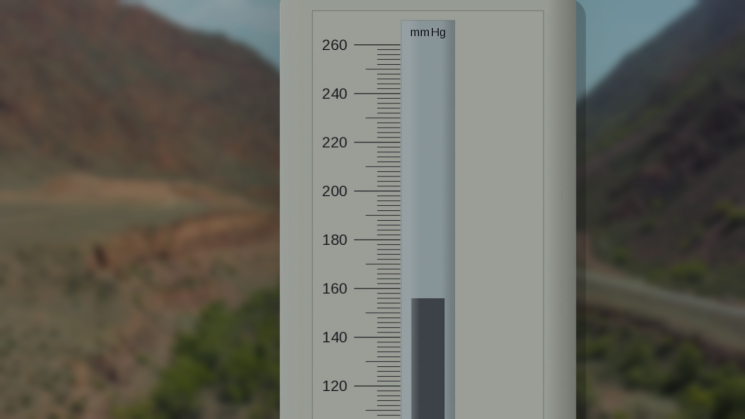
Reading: **156** mmHg
